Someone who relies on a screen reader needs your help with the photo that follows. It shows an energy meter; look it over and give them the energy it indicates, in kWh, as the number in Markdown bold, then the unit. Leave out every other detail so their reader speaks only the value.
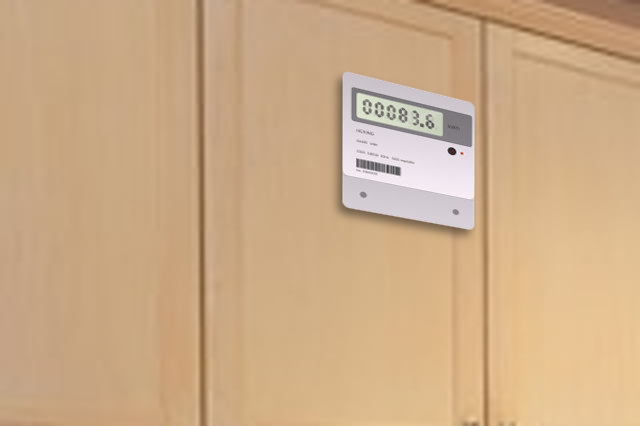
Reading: **83.6** kWh
